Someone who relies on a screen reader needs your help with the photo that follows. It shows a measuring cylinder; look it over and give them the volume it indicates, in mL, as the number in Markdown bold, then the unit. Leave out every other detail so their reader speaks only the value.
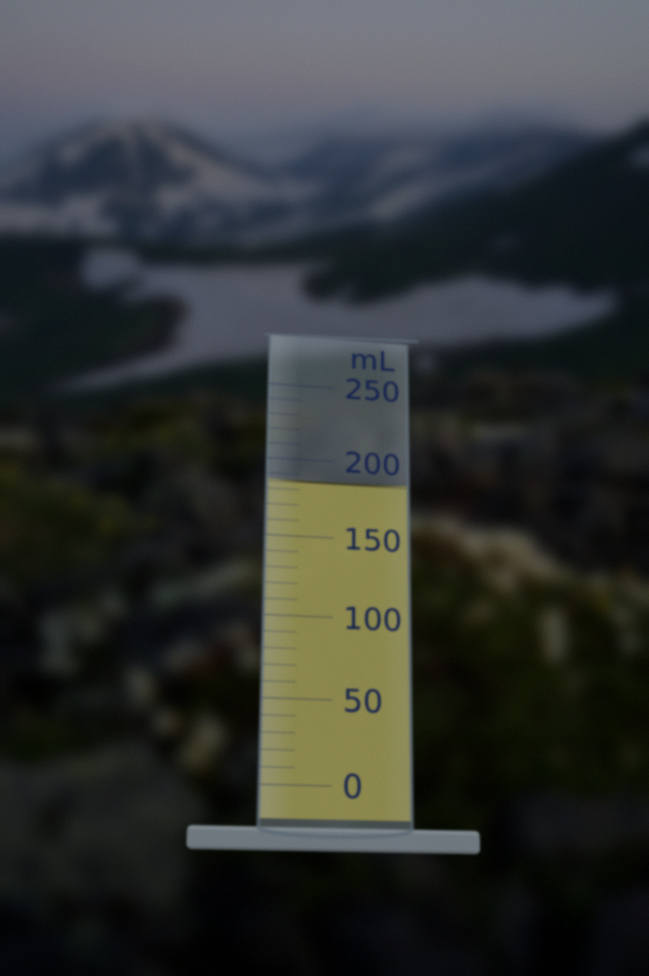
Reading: **185** mL
